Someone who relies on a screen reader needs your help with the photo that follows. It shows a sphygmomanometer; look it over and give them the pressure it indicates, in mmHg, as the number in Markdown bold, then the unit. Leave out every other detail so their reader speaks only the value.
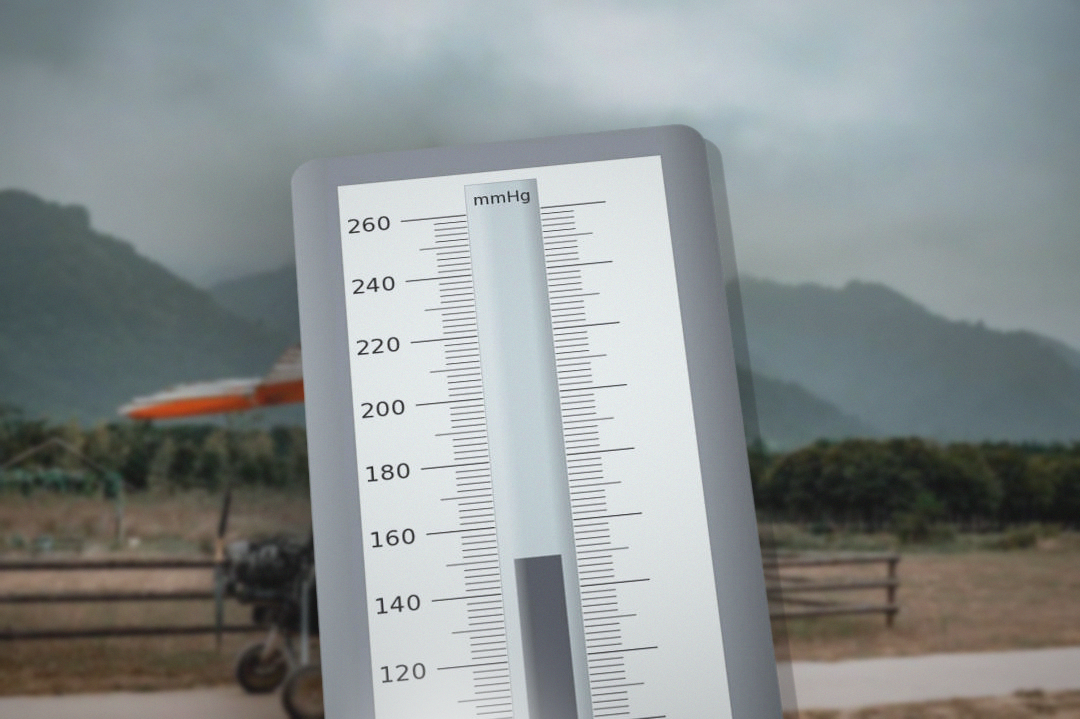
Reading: **150** mmHg
